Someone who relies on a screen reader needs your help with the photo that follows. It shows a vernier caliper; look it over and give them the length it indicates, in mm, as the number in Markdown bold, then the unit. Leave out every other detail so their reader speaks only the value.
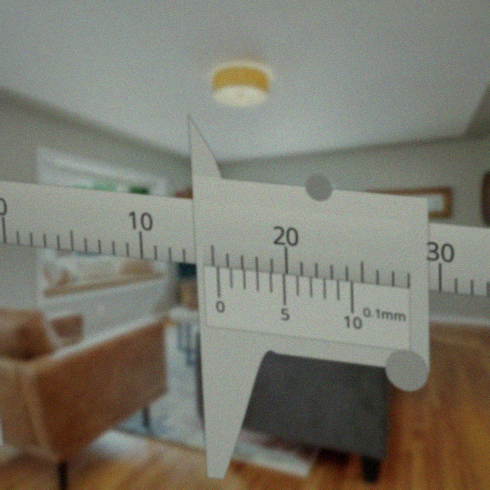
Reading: **15.3** mm
